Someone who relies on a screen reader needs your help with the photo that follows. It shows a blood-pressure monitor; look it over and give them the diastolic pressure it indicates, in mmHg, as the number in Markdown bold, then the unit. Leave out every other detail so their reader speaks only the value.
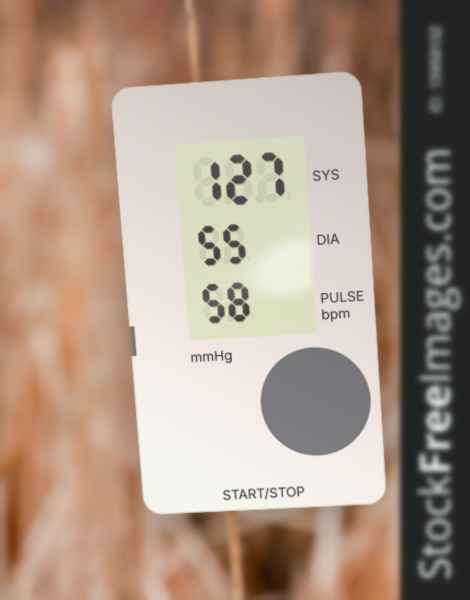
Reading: **55** mmHg
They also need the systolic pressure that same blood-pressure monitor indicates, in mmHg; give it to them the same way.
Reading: **127** mmHg
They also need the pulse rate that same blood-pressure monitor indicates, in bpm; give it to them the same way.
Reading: **58** bpm
